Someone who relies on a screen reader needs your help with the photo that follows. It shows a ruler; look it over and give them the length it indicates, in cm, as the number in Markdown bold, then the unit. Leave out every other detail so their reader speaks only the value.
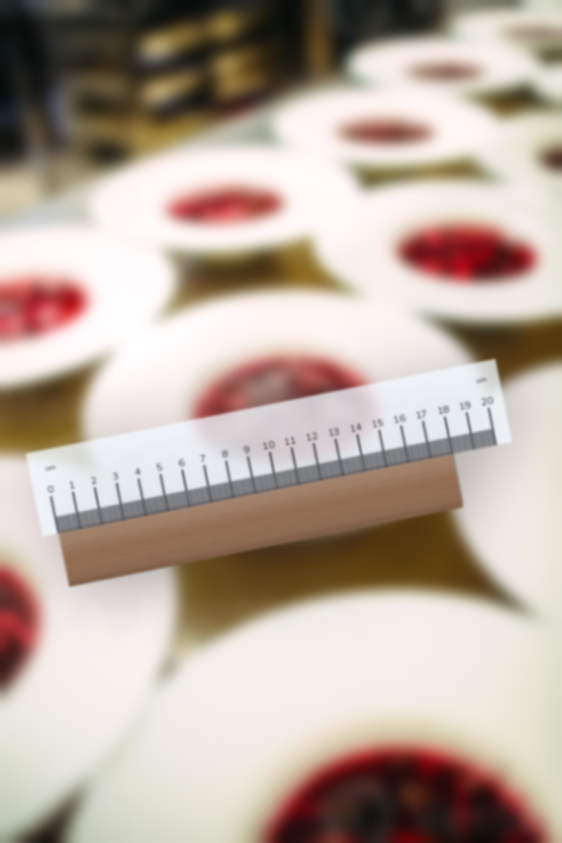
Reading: **18** cm
